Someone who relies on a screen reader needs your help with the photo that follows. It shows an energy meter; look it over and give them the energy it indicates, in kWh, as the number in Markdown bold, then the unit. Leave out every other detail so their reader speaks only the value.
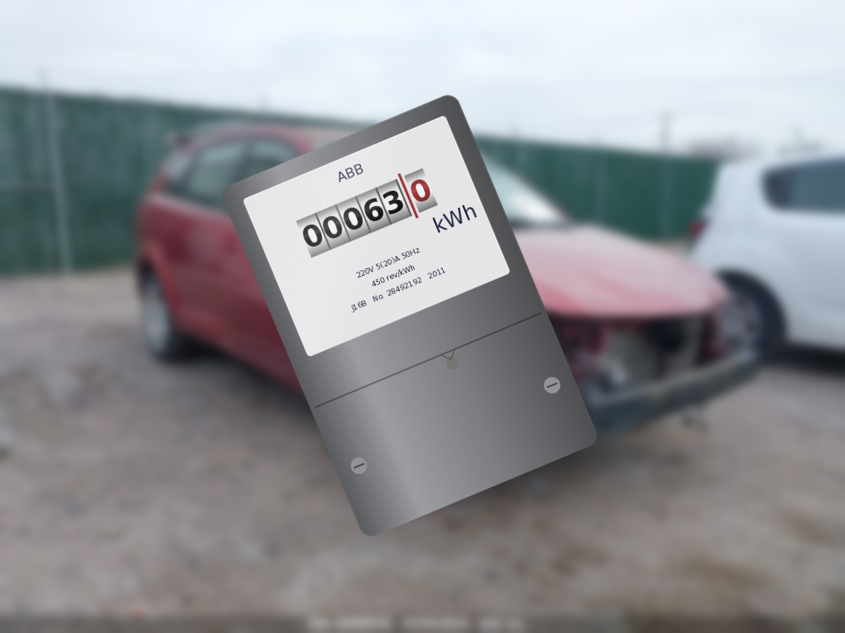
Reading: **63.0** kWh
